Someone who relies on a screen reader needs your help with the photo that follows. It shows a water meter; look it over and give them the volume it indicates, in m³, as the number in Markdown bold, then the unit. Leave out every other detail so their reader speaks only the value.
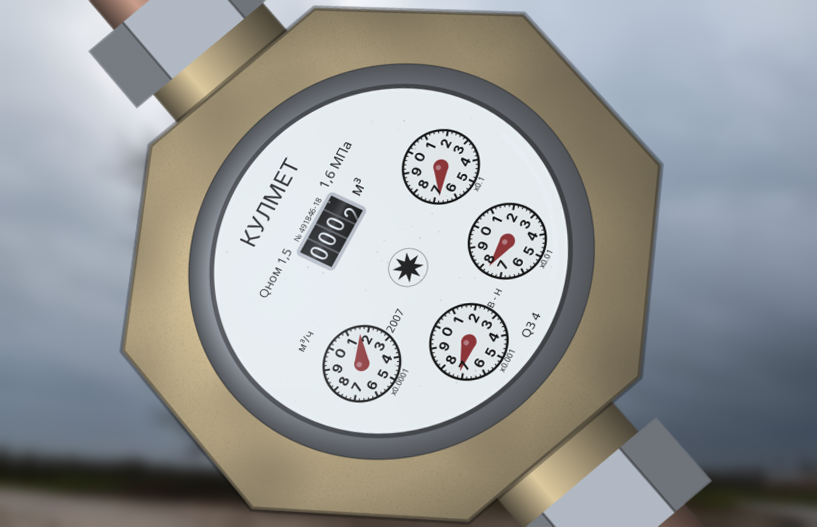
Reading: **1.6771** m³
